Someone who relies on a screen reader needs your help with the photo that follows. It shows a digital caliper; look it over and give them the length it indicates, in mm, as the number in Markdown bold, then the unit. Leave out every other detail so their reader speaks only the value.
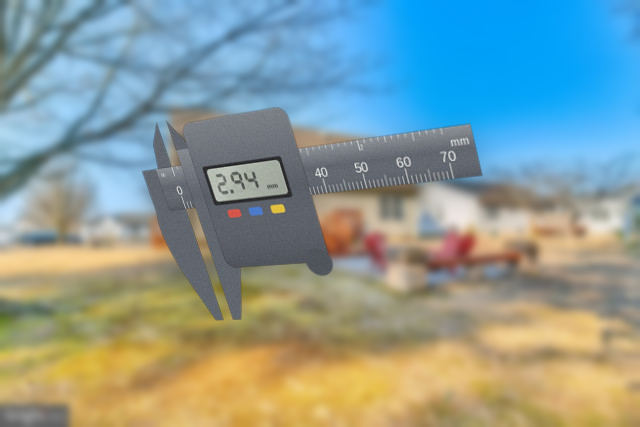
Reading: **2.94** mm
